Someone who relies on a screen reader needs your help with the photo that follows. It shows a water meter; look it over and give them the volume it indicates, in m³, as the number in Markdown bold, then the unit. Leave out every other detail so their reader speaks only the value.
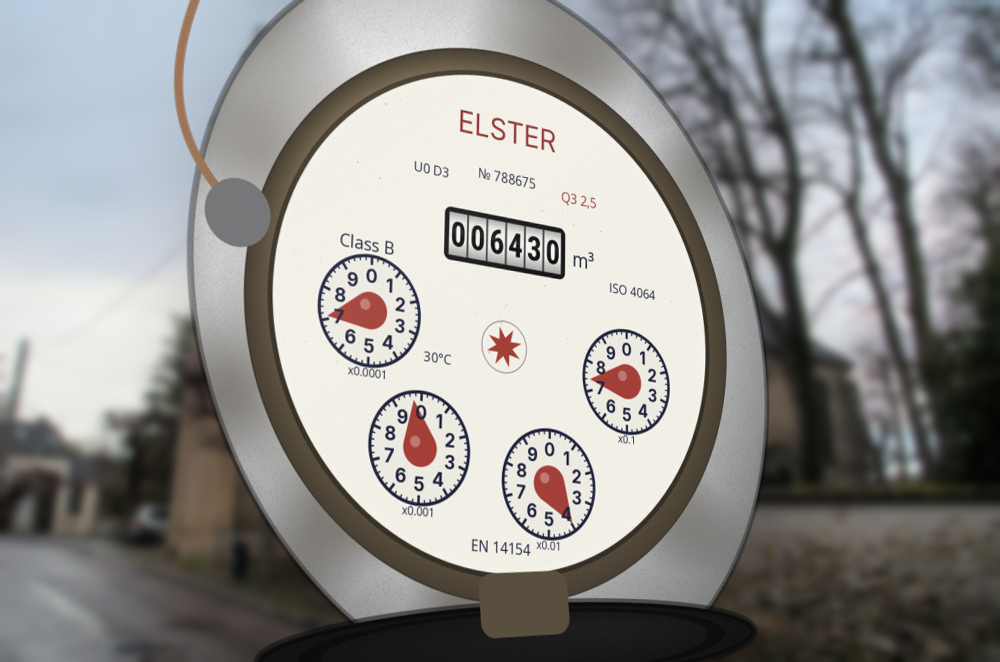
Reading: **6430.7397** m³
